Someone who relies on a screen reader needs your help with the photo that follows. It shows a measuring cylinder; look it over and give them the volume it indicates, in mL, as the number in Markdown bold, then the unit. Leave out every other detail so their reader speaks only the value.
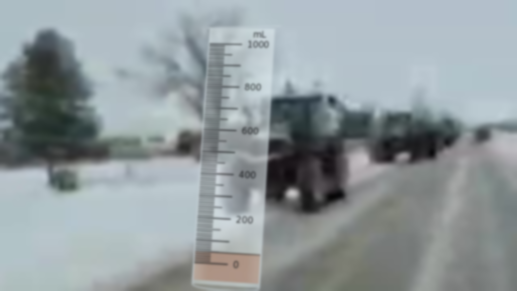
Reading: **50** mL
